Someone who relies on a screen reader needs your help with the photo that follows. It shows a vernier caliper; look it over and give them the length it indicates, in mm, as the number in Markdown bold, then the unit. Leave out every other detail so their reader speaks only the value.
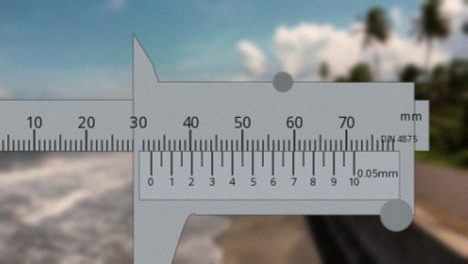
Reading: **32.5** mm
